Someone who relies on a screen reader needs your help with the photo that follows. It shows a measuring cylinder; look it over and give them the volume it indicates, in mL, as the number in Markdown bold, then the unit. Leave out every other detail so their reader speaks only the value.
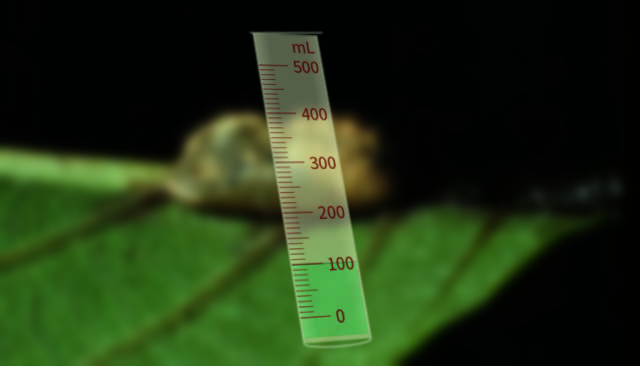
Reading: **100** mL
